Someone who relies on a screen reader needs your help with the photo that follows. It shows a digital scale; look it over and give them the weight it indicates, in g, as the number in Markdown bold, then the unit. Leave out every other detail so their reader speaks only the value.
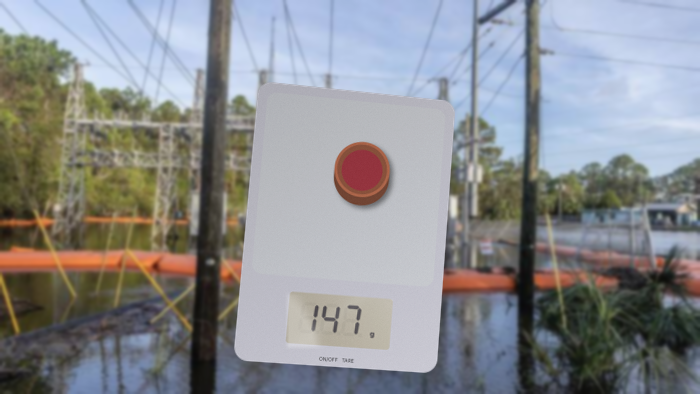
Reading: **147** g
